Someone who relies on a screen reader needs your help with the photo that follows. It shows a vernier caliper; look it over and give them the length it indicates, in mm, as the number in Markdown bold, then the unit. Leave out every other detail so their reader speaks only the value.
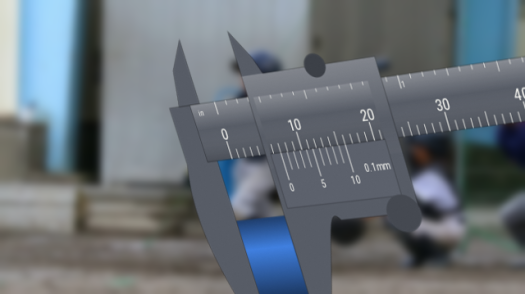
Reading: **7.0** mm
